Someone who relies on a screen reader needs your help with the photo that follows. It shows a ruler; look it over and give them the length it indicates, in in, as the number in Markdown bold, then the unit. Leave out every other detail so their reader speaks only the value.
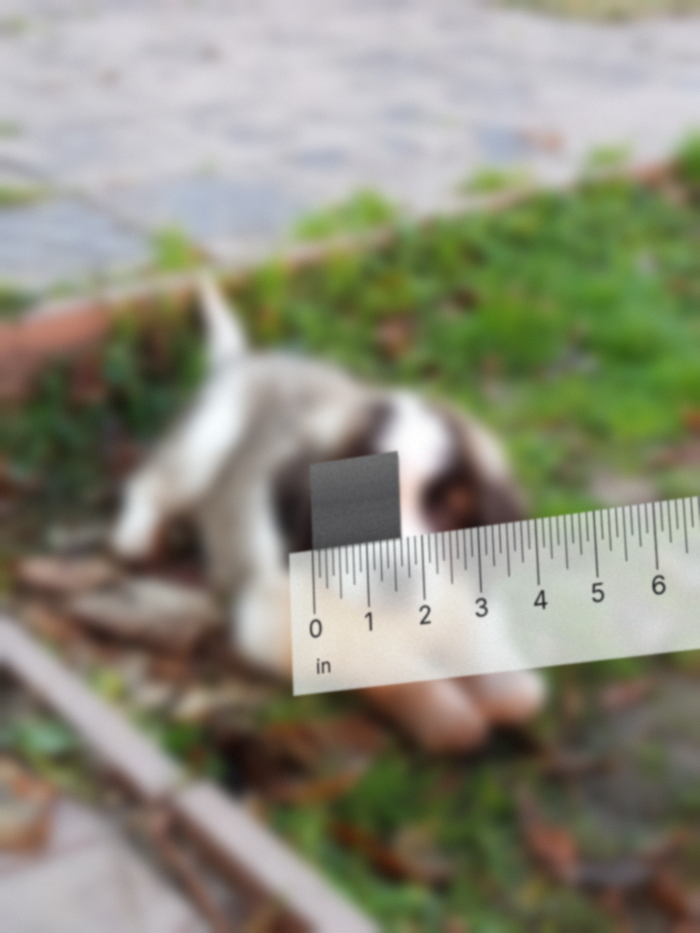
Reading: **1.625** in
